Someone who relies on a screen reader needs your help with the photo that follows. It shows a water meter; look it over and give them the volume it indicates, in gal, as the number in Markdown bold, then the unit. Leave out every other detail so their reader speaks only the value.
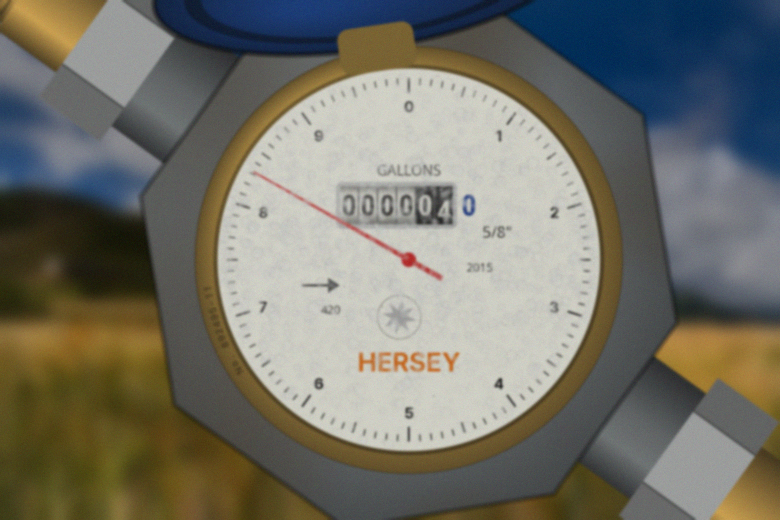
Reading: **38.3** gal
